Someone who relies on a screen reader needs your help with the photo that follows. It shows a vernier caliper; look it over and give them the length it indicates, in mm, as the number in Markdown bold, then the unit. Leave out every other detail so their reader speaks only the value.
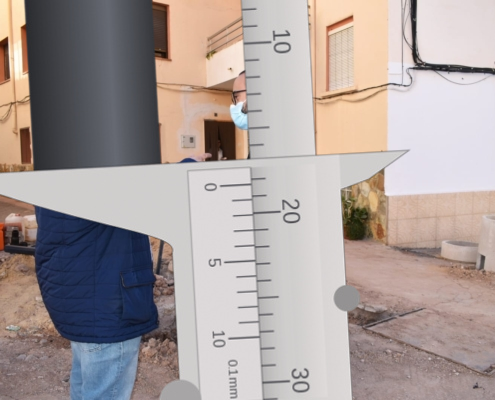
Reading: **18.3** mm
